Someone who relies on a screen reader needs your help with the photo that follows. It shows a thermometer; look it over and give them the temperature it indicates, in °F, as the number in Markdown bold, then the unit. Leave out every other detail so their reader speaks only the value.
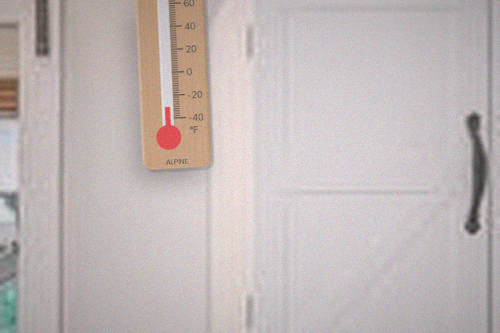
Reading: **-30** °F
